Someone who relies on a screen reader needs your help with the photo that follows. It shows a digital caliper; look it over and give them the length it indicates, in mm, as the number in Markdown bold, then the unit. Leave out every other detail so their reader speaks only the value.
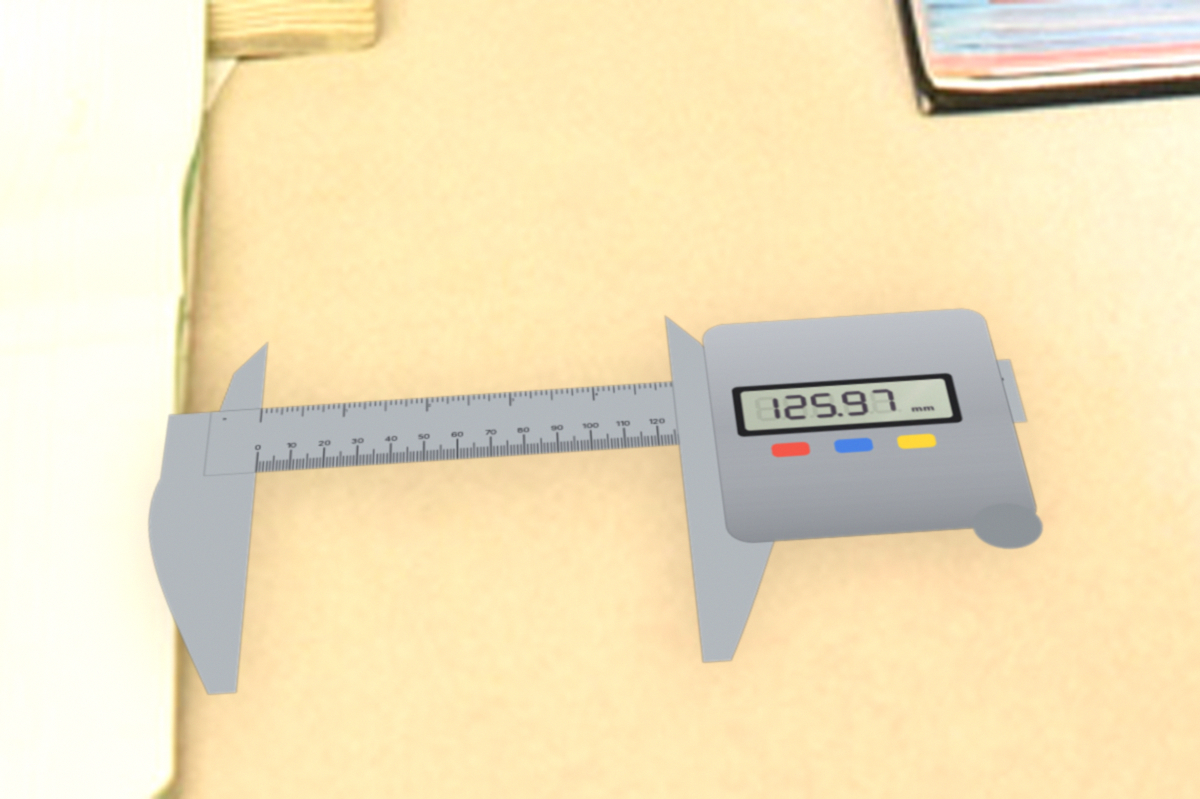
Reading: **125.97** mm
